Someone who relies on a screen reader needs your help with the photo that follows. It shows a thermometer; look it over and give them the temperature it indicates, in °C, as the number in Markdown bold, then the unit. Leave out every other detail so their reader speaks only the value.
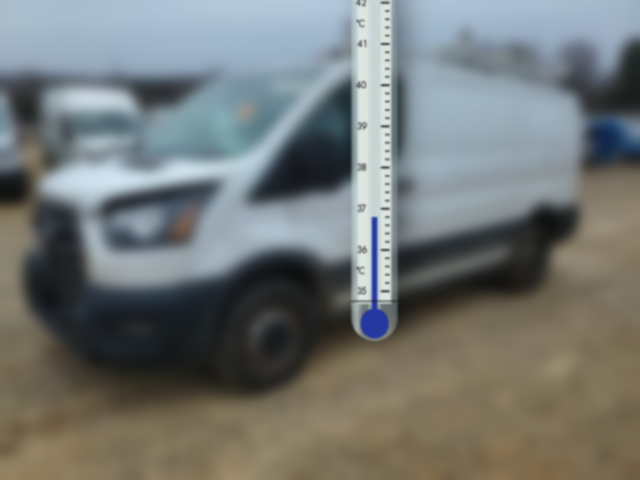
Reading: **36.8** °C
